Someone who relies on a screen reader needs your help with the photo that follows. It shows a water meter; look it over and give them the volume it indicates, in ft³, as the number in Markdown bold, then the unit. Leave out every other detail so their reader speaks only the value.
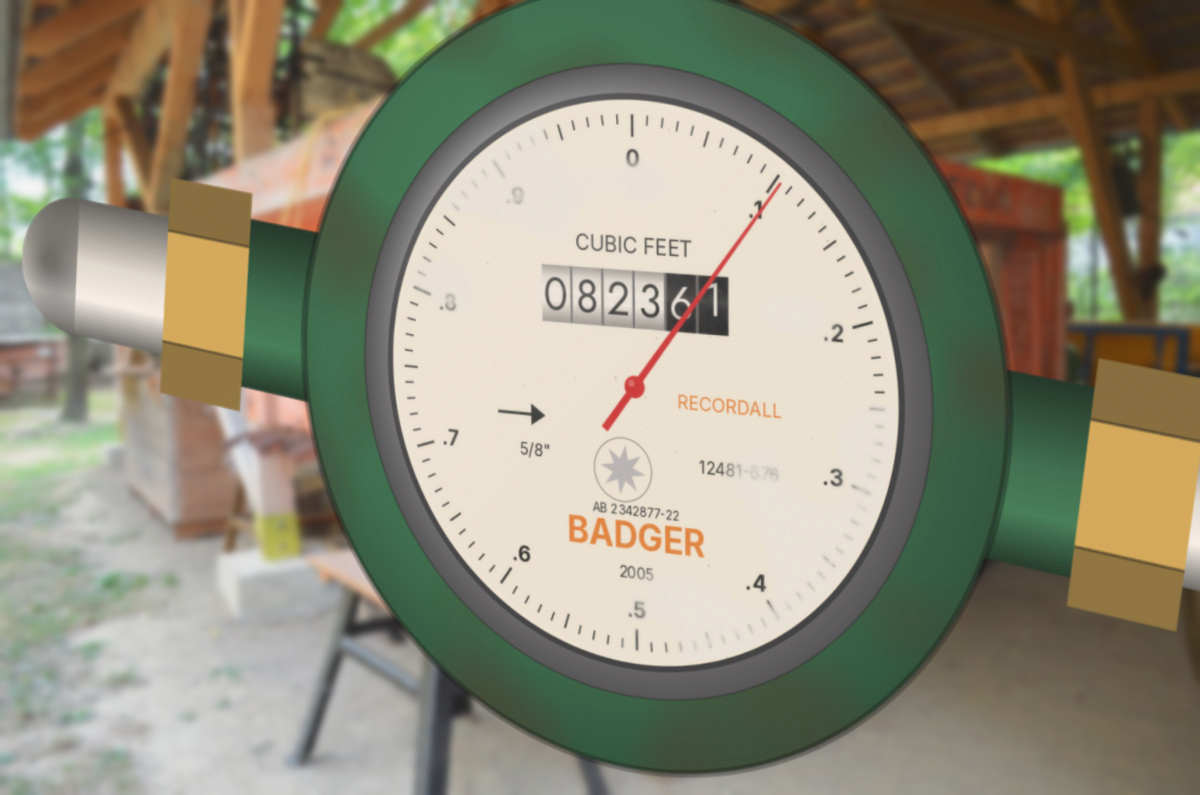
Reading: **82361.10** ft³
